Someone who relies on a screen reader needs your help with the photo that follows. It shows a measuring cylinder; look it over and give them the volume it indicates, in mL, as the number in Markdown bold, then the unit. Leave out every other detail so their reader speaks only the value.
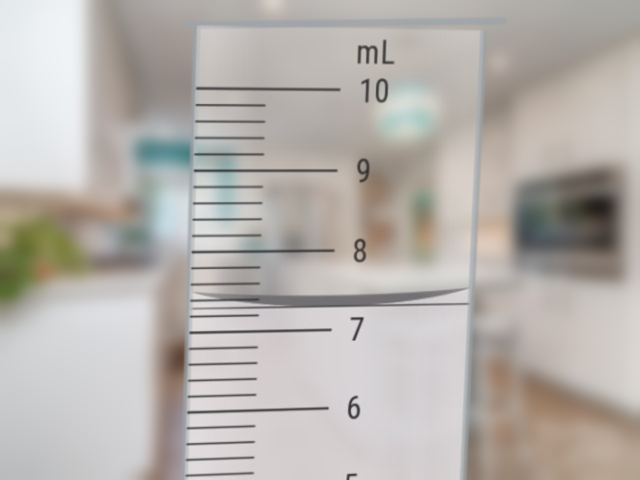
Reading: **7.3** mL
